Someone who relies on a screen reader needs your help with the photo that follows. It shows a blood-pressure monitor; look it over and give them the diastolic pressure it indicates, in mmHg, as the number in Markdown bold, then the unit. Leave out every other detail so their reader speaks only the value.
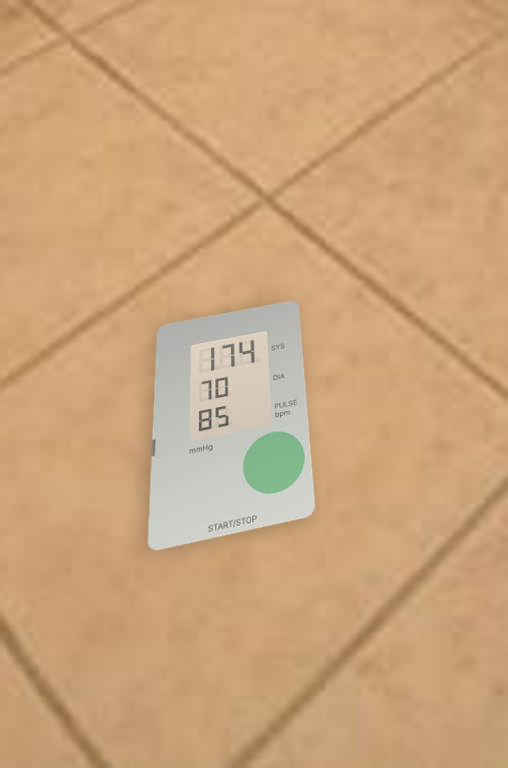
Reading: **70** mmHg
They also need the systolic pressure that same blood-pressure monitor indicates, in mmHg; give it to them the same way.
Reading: **174** mmHg
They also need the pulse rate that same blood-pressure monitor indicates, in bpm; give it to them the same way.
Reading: **85** bpm
